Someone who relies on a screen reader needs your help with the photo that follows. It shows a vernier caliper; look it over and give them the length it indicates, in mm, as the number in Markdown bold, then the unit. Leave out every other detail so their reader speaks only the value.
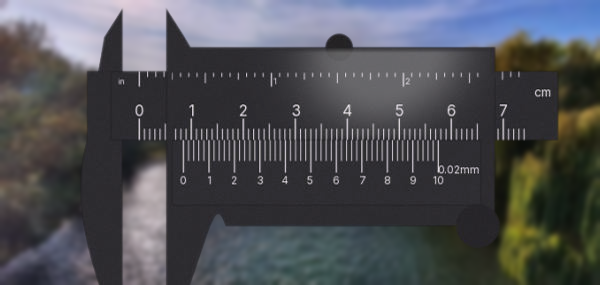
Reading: **8.5** mm
